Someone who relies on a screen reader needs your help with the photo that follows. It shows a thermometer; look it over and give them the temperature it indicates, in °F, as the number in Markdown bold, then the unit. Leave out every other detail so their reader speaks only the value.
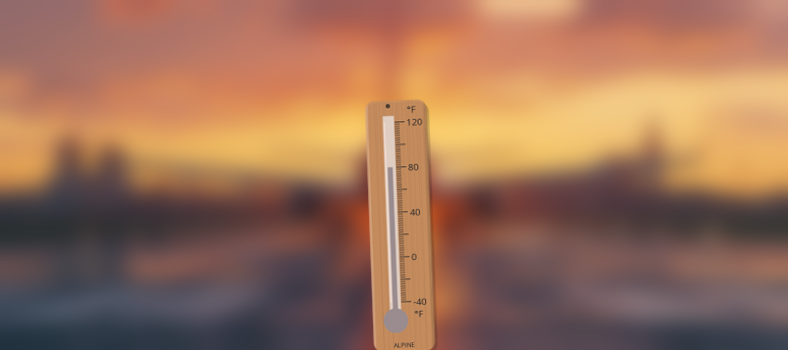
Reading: **80** °F
